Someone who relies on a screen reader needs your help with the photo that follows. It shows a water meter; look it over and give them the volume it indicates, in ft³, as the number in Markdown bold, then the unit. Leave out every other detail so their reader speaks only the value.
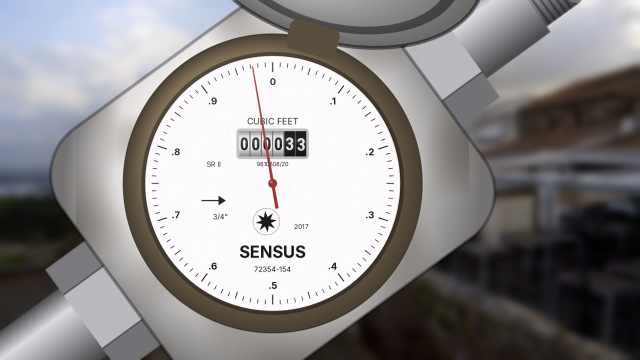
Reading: **32.97** ft³
